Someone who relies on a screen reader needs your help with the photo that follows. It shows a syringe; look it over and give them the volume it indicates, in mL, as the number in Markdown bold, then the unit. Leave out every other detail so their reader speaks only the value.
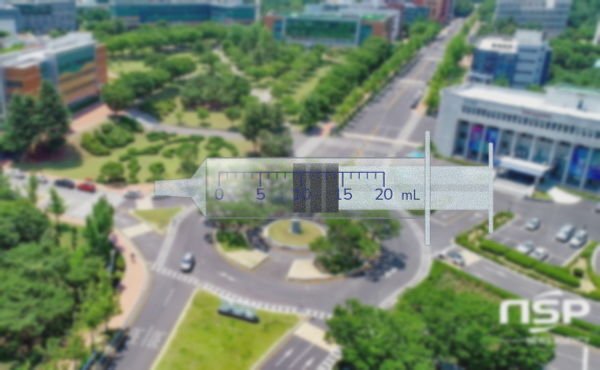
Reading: **9** mL
